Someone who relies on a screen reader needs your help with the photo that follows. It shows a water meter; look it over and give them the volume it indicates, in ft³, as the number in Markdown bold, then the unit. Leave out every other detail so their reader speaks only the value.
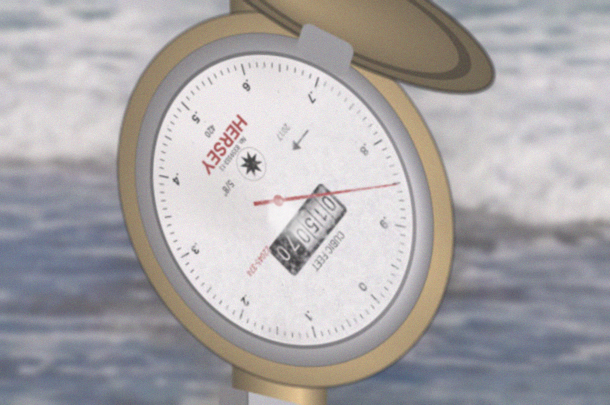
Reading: **15069.85** ft³
